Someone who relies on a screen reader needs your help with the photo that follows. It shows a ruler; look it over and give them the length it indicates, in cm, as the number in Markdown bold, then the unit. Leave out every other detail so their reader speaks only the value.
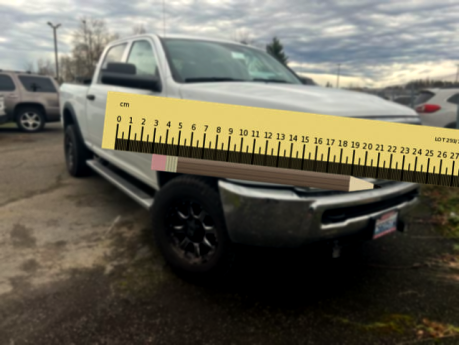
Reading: **18.5** cm
